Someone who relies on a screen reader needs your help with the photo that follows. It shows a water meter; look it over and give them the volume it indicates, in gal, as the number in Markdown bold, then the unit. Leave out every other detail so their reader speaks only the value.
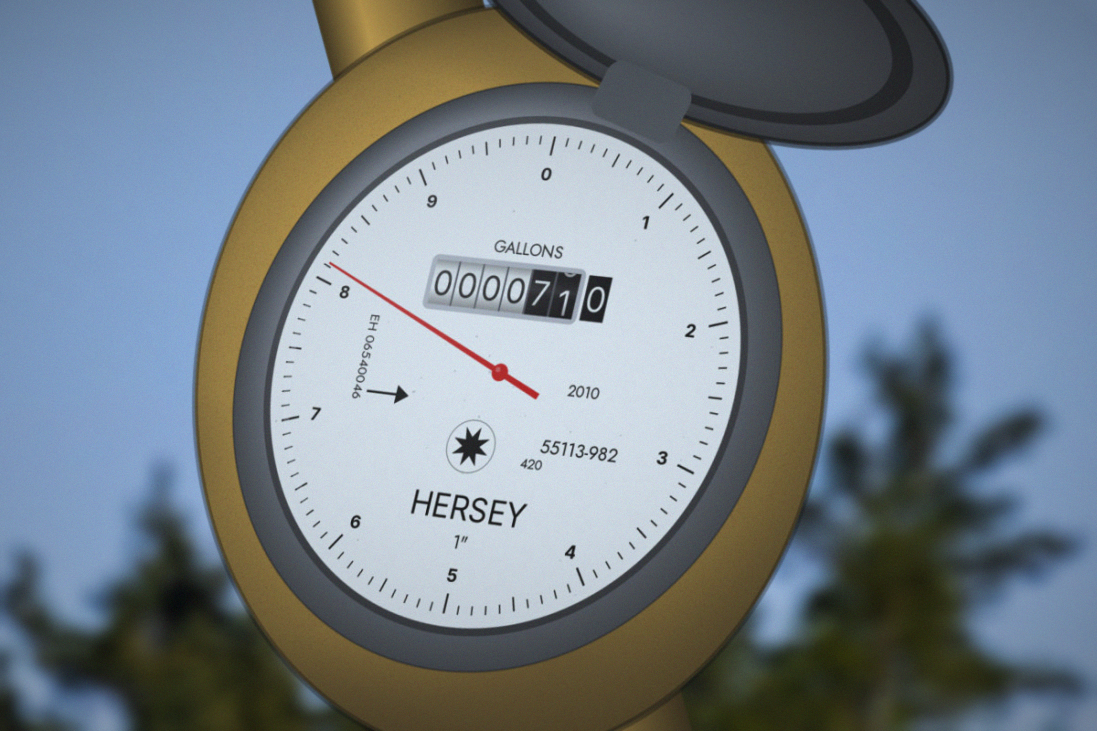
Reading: **708.1** gal
